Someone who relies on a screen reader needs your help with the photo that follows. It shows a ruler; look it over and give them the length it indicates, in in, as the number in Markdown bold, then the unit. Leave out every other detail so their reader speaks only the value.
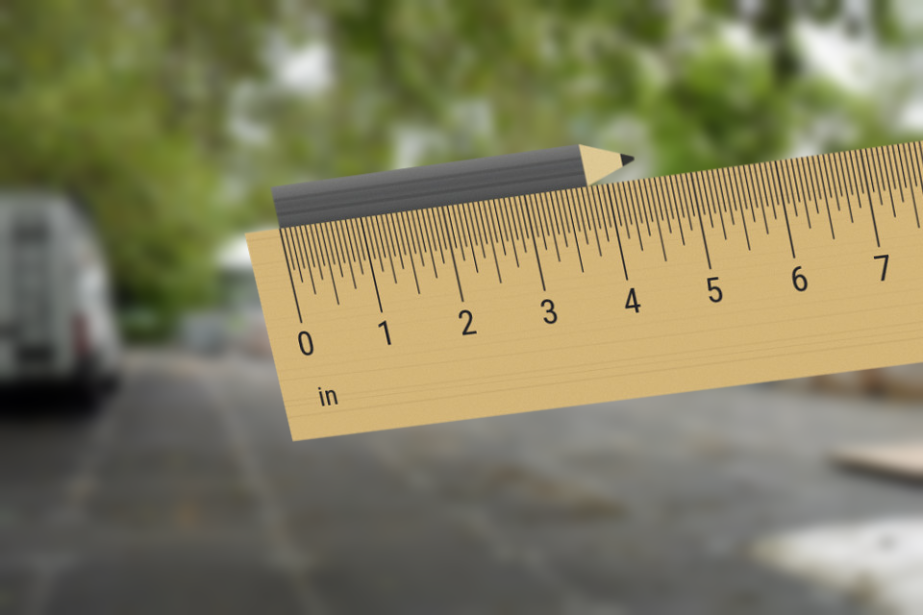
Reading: **4.375** in
